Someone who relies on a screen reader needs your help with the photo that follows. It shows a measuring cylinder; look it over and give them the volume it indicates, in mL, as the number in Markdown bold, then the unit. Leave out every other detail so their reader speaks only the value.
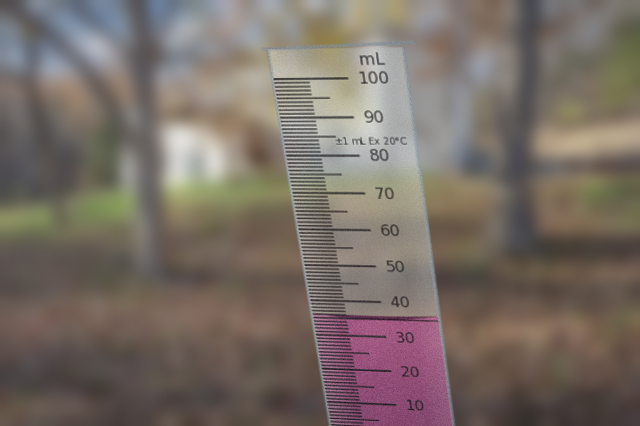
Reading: **35** mL
